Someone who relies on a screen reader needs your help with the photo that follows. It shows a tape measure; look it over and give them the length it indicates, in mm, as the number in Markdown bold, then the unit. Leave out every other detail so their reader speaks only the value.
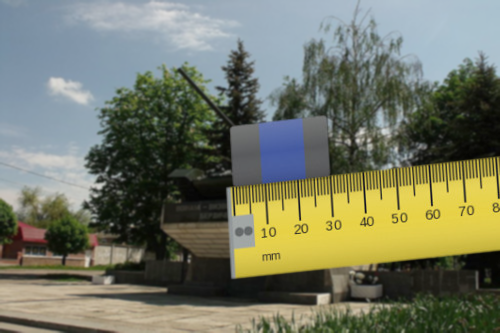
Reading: **30** mm
